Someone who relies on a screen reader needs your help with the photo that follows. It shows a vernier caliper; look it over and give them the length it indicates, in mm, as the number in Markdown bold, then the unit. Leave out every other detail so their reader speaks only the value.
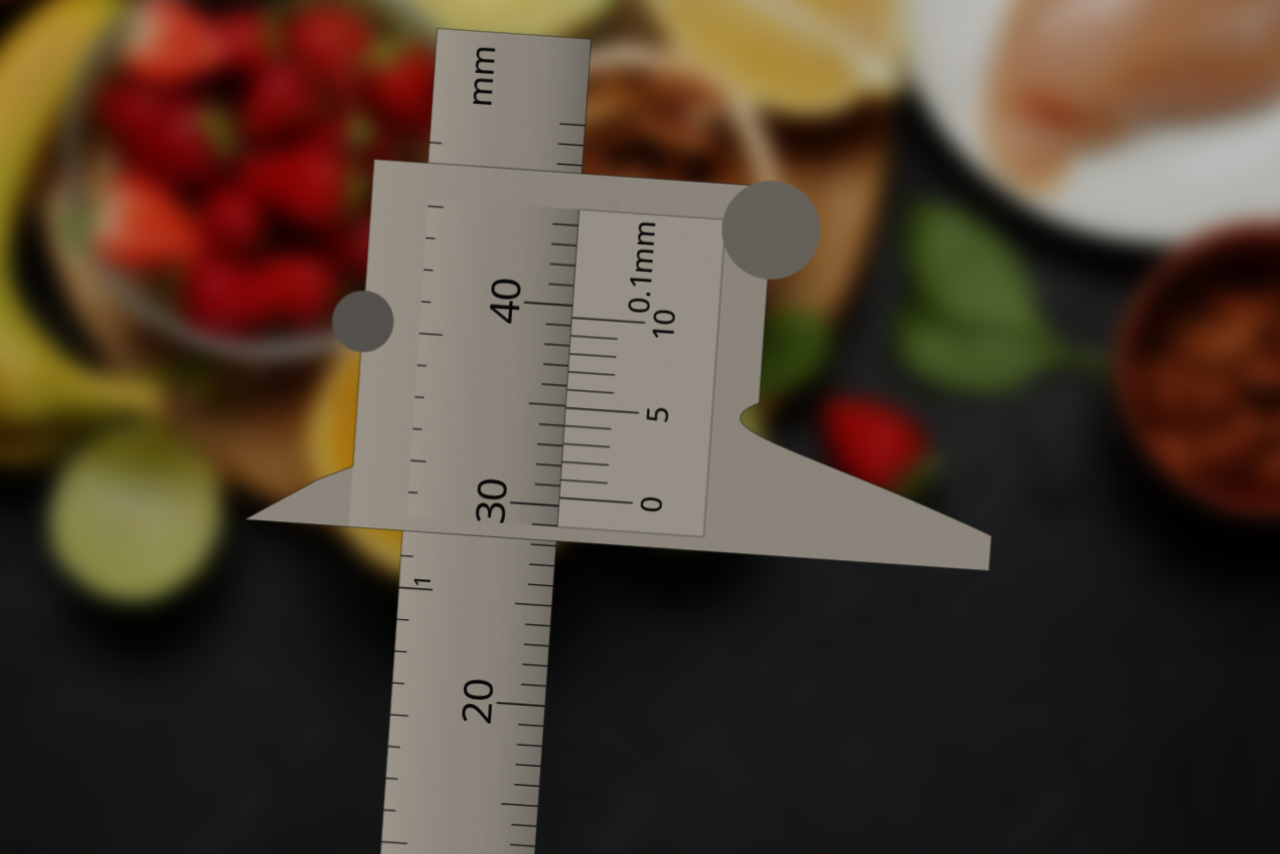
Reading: **30.4** mm
